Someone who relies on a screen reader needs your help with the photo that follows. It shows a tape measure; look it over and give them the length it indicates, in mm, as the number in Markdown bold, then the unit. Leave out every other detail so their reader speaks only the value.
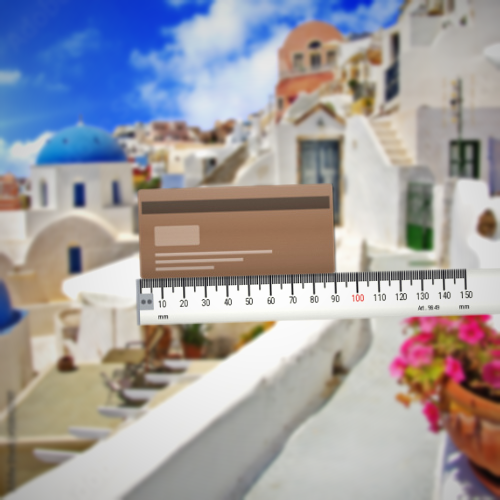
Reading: **90** mm
